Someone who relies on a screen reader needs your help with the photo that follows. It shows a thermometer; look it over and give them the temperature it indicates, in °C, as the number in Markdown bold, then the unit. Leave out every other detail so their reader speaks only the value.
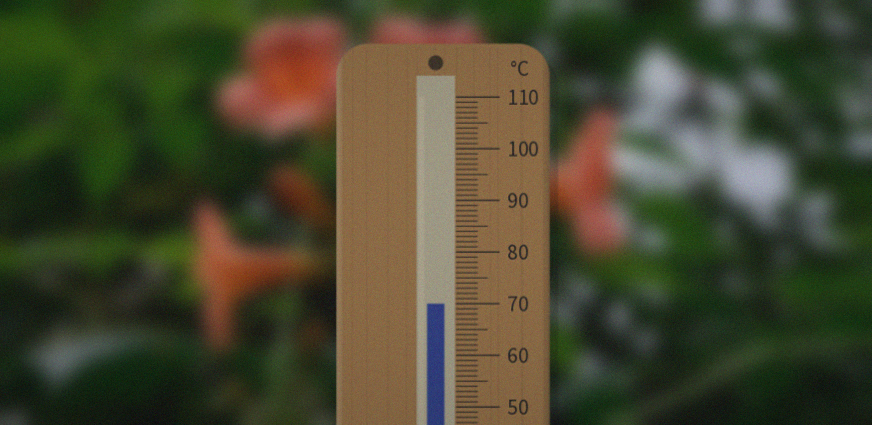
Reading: **70** °C
